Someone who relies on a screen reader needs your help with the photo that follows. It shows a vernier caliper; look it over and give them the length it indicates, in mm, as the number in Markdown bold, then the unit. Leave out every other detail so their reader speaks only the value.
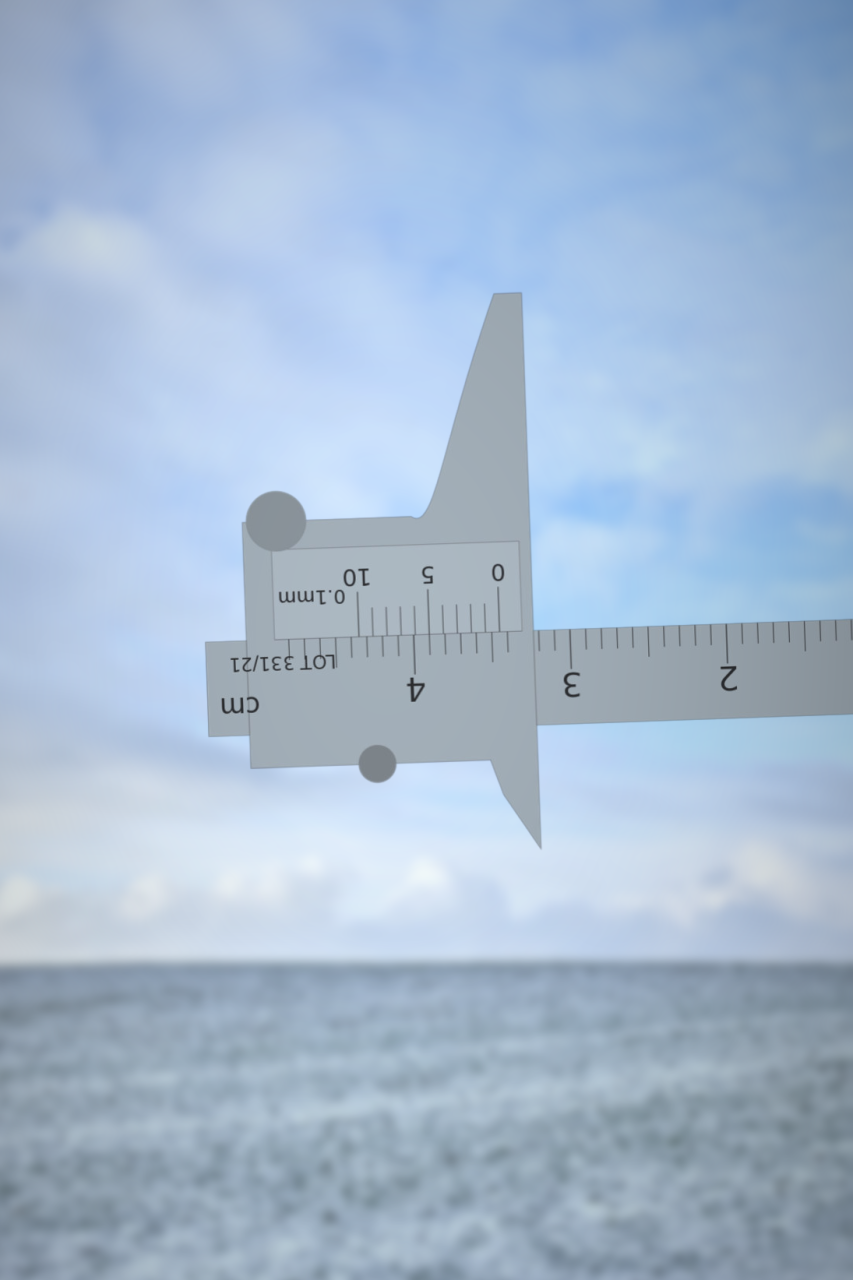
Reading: **34.5** mm
